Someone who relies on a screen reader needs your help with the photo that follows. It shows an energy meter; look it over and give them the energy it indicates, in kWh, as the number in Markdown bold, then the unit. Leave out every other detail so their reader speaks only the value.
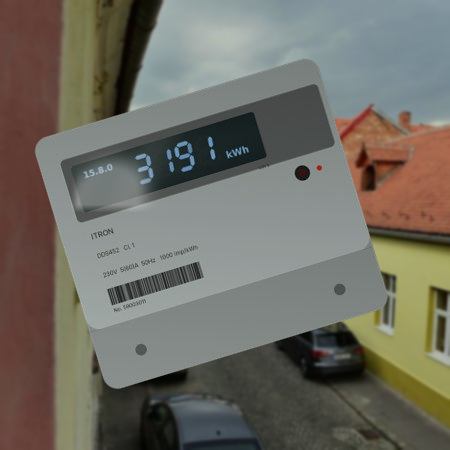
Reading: **3191** kWh
